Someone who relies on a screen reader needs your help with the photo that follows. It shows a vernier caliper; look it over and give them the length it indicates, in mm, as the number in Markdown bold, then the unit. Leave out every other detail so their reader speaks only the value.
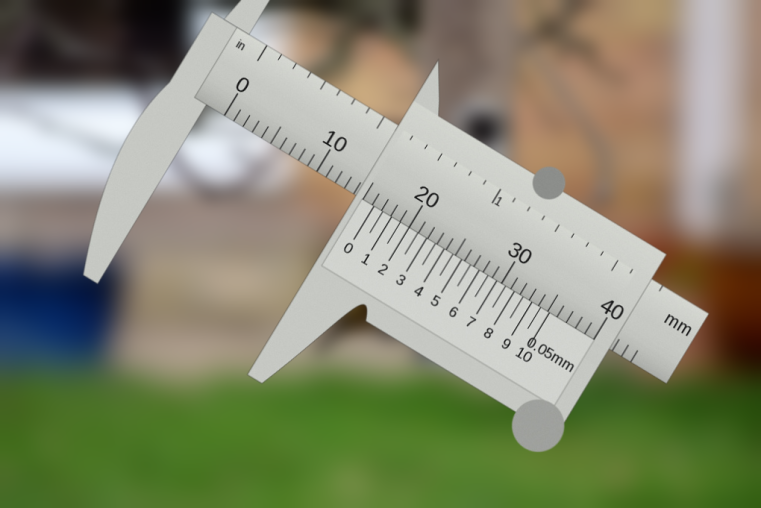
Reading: **16.2** mm
